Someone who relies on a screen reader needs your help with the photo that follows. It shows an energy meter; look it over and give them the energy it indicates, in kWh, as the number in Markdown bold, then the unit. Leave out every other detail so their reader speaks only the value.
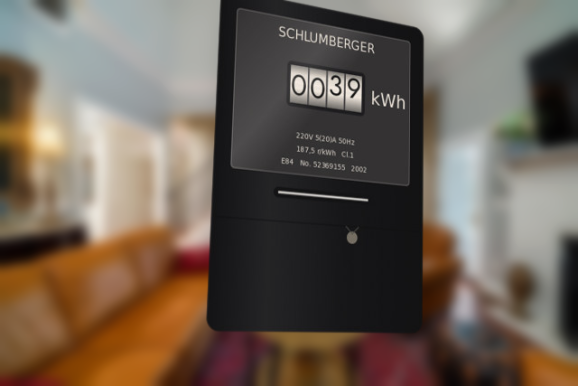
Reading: **39** kWh
